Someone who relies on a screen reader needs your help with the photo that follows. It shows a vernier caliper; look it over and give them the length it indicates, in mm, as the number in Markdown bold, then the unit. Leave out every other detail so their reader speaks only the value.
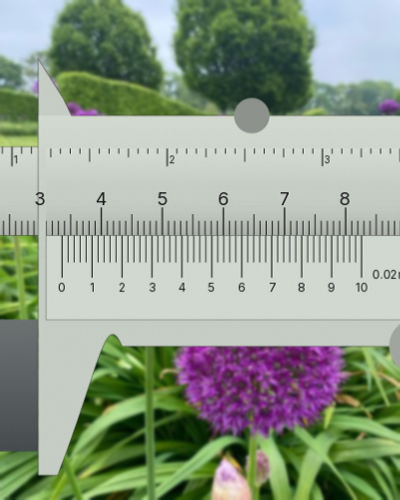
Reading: **33.6** mm
